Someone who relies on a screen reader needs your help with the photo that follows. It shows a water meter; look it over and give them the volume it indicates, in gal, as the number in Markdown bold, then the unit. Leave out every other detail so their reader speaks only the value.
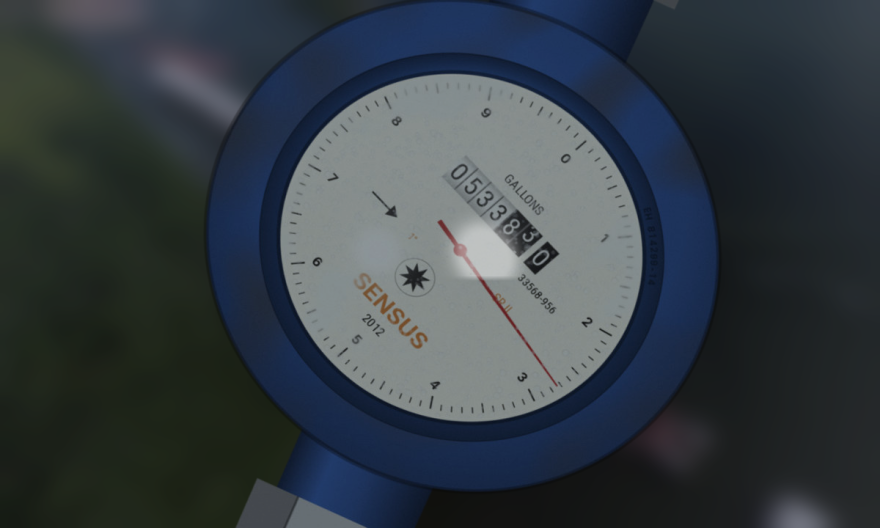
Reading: **533832.7** gal
